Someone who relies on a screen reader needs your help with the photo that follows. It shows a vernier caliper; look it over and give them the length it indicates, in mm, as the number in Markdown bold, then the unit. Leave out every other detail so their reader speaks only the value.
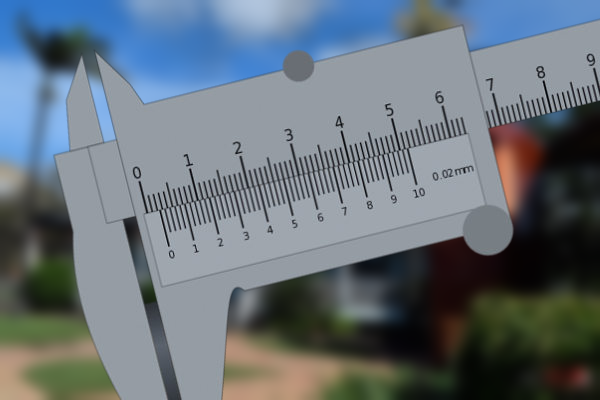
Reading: **2.5** mm
